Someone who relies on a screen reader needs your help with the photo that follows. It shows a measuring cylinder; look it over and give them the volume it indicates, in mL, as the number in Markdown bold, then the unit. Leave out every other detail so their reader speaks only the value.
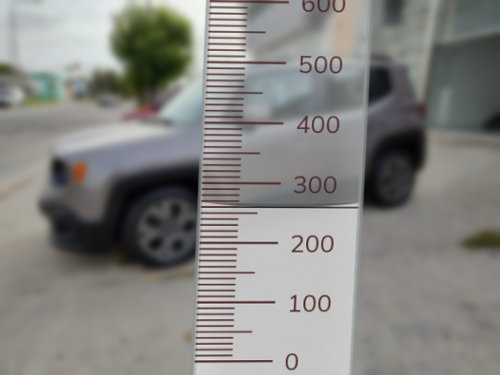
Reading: **260** mL
